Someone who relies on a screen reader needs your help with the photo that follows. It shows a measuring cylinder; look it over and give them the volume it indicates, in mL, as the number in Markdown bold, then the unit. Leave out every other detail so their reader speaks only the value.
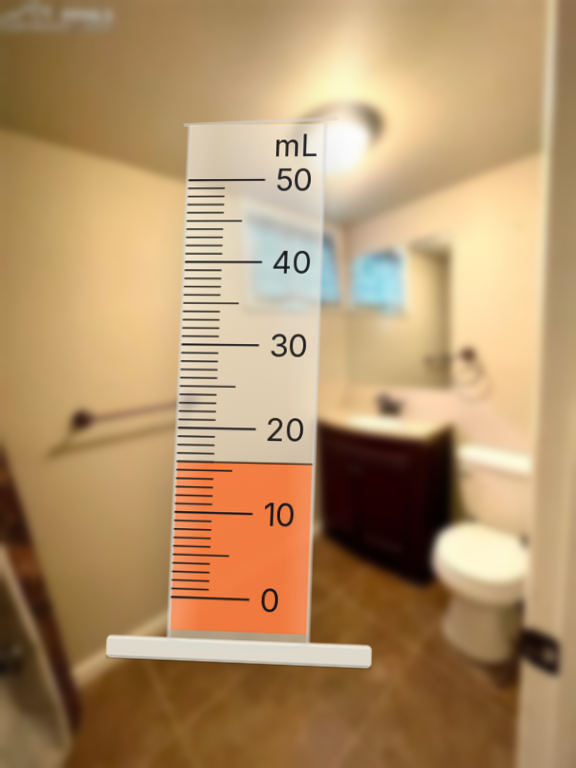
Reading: **16** mL
